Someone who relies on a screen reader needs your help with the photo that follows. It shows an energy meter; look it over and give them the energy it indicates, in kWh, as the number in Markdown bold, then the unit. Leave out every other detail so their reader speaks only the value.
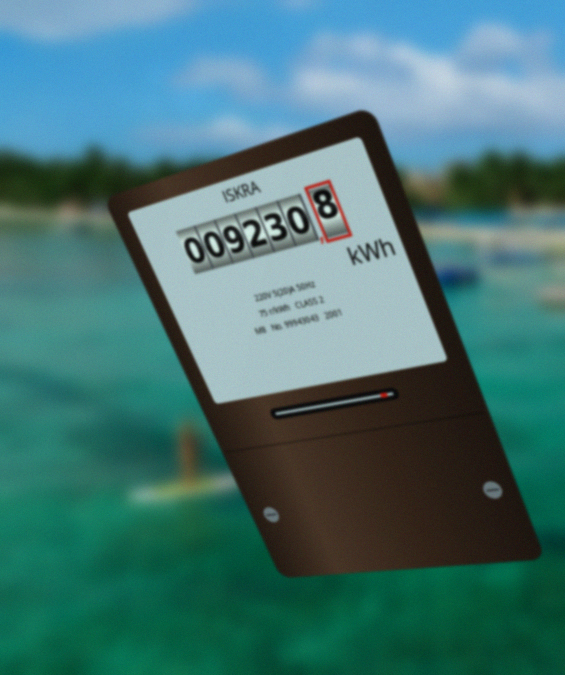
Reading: **9230.8** kWh
